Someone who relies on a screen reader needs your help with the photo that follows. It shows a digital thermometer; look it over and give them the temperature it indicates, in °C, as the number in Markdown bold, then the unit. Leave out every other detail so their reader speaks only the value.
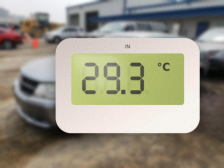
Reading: **29.3** °C
